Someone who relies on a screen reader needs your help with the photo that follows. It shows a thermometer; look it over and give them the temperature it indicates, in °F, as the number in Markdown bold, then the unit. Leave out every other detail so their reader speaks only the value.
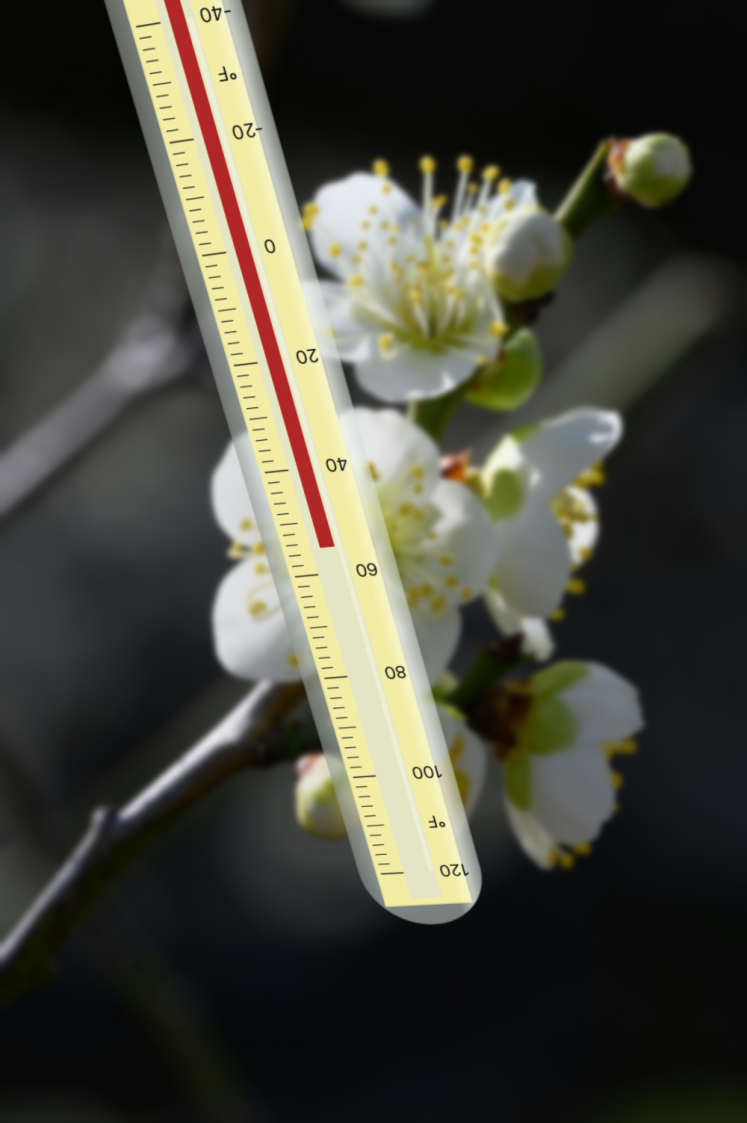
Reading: **55** °F
